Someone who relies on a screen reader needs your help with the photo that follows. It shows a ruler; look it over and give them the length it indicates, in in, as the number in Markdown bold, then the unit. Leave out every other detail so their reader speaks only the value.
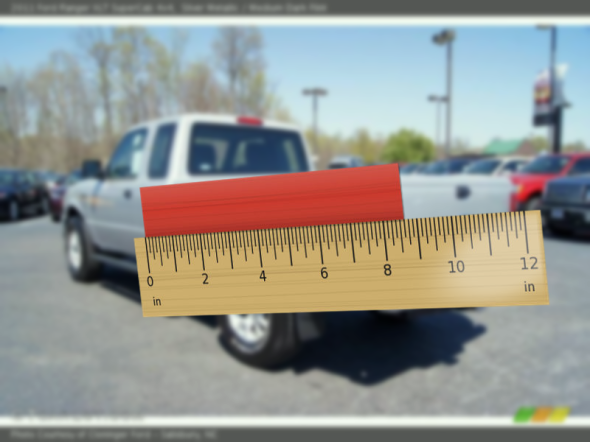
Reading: **8.625** in
